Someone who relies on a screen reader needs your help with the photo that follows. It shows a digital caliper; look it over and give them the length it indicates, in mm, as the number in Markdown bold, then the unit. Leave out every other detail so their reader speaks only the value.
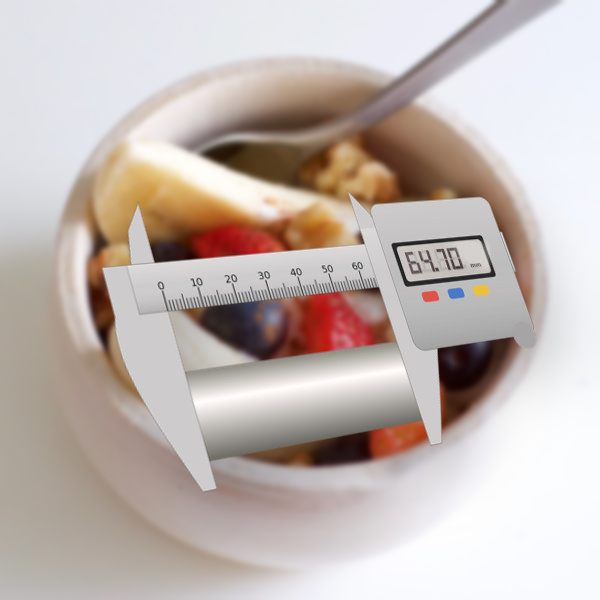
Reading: **64.70** mm
